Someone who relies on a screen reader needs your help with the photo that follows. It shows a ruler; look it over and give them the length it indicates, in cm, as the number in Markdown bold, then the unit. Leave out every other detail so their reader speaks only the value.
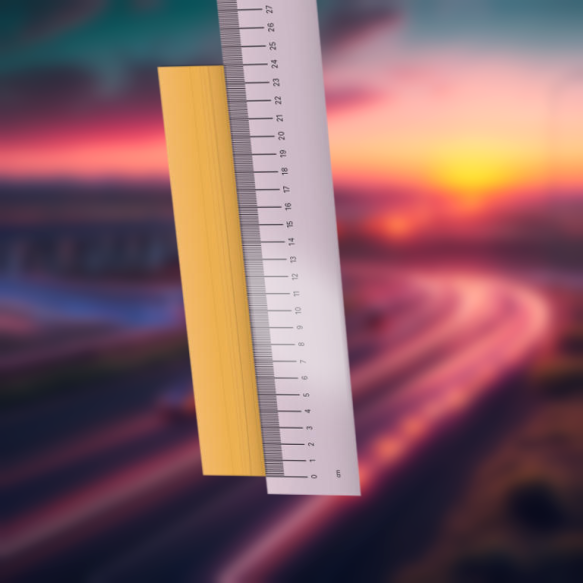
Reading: **24** cm
